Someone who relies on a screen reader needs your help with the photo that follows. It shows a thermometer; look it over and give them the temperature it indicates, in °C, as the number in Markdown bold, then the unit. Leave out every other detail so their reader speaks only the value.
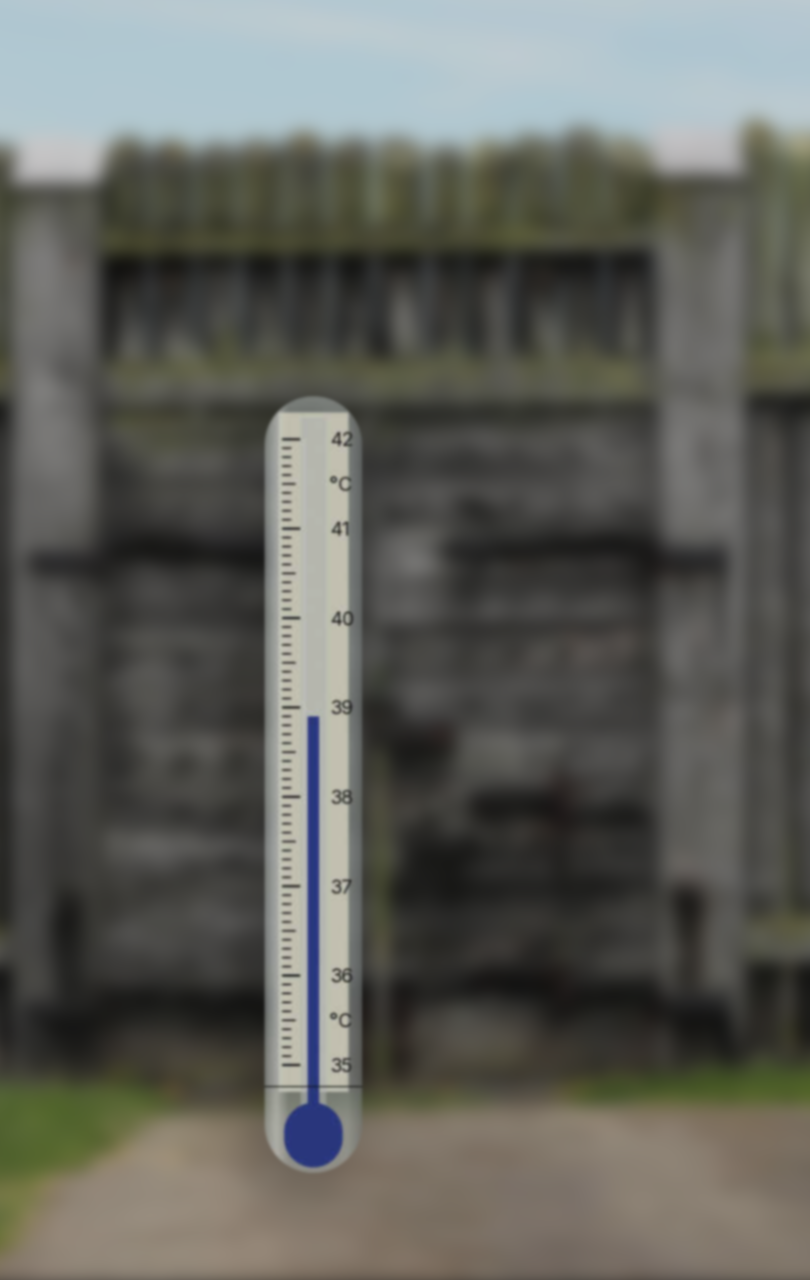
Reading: **38.9** °C
